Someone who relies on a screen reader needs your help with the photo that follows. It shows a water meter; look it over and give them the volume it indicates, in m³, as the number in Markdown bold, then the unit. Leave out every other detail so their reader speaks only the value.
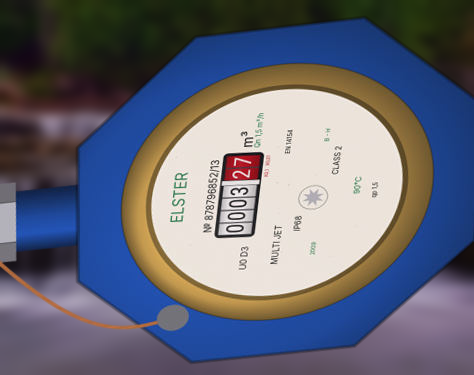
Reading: **3.27** m³
